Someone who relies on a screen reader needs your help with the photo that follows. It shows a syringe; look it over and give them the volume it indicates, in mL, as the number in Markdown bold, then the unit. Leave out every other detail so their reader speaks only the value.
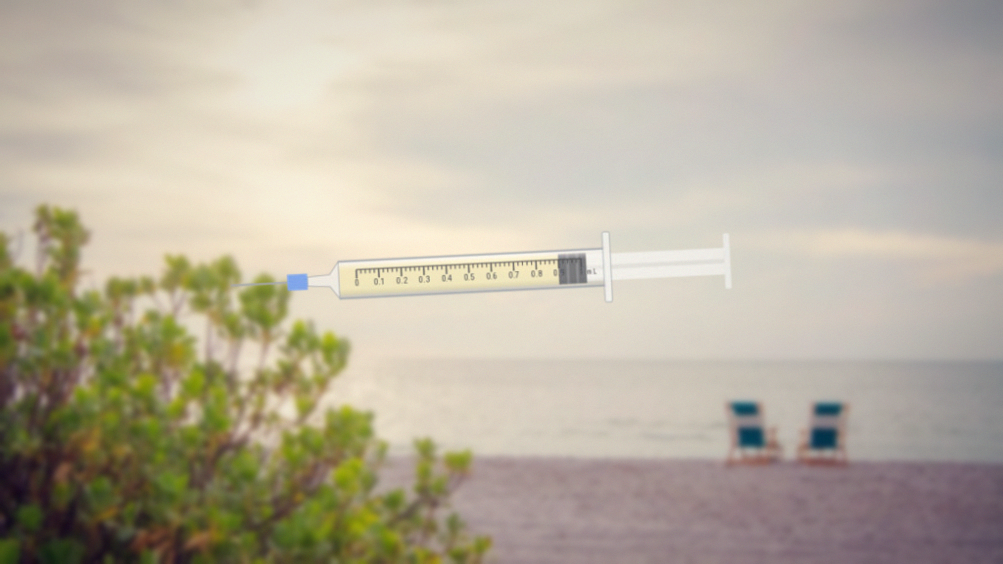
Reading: **0.9** mL
